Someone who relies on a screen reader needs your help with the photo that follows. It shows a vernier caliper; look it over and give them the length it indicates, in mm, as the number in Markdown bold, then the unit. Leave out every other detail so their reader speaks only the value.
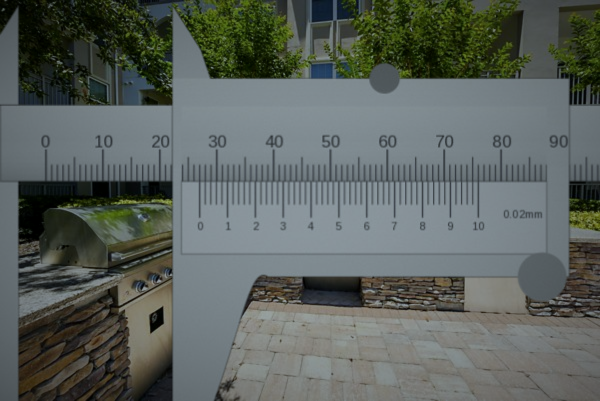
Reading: **27.0** mm
